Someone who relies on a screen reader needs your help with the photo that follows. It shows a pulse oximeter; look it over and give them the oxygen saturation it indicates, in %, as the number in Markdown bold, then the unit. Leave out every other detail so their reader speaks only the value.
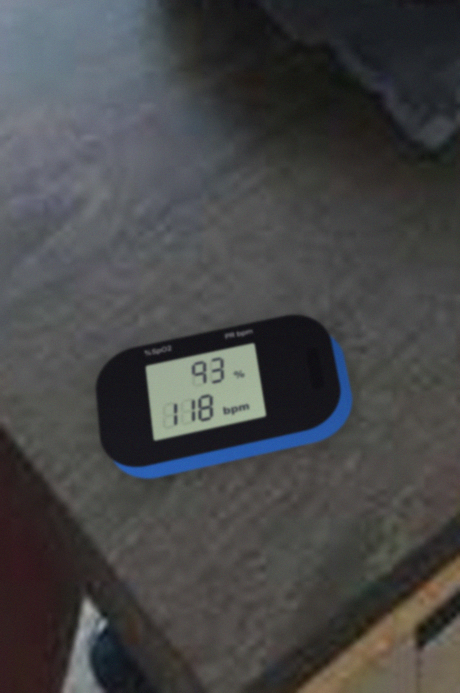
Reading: **93** %
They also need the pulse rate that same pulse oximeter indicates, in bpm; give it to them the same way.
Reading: **118** bpm
